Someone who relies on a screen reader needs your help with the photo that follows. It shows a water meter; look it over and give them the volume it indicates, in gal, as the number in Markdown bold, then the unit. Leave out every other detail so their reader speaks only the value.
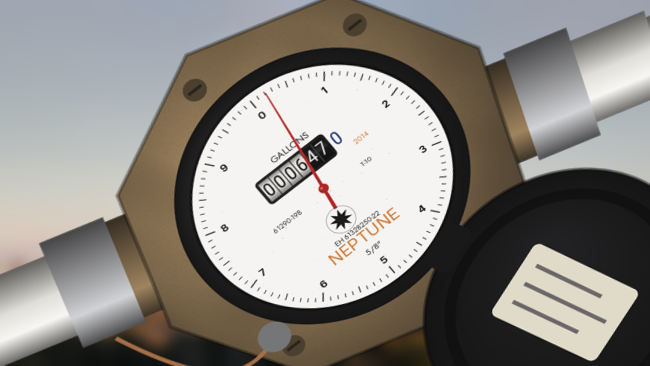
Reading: **6470.2** gal
